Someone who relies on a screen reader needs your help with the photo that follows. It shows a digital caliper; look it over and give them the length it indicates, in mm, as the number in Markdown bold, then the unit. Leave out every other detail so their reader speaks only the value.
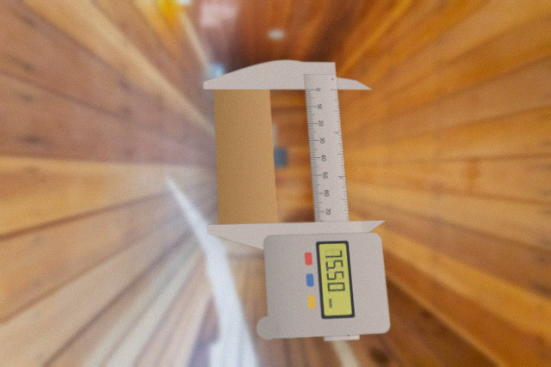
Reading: **75.50** mm
